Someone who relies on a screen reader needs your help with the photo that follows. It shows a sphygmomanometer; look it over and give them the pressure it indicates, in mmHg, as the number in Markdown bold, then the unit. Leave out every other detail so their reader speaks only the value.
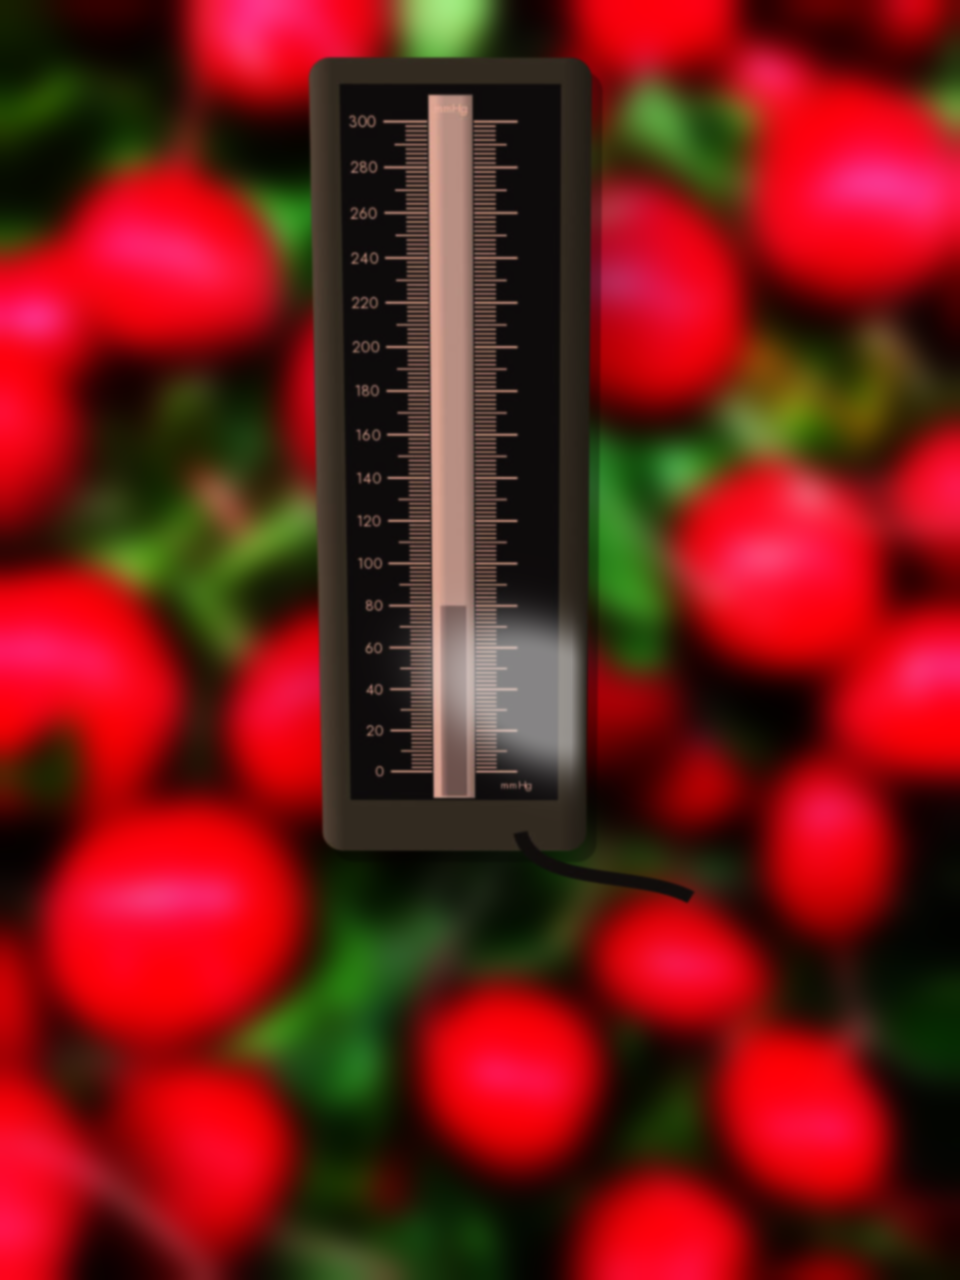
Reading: **80** mmHg
